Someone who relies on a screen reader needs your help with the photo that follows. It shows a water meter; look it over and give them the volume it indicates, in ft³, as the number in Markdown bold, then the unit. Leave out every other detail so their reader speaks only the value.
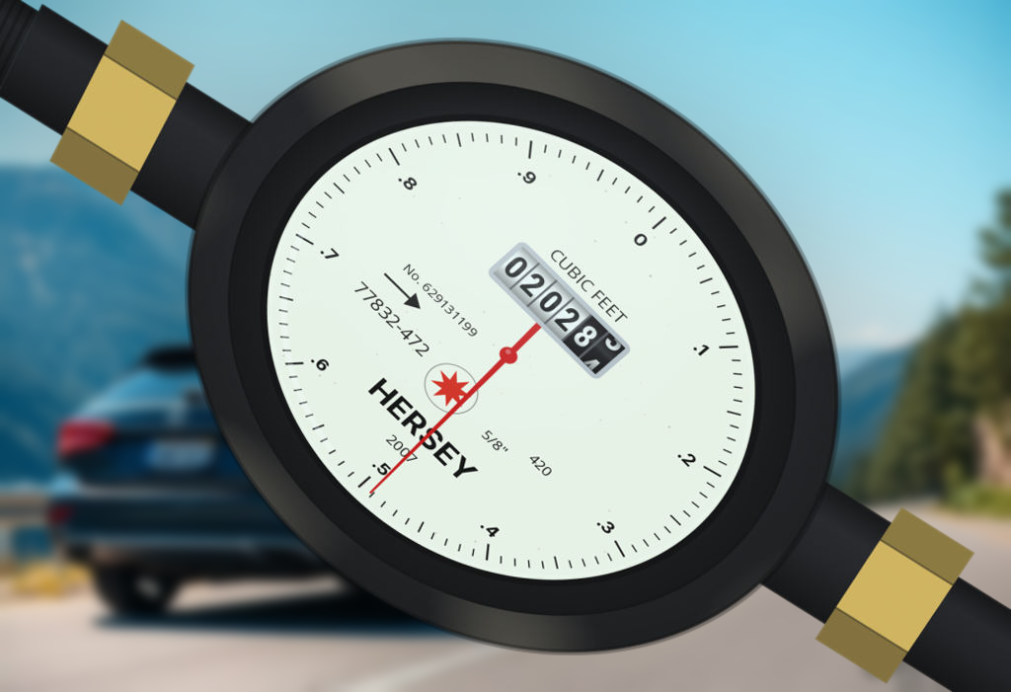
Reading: **20283.49** ft³
